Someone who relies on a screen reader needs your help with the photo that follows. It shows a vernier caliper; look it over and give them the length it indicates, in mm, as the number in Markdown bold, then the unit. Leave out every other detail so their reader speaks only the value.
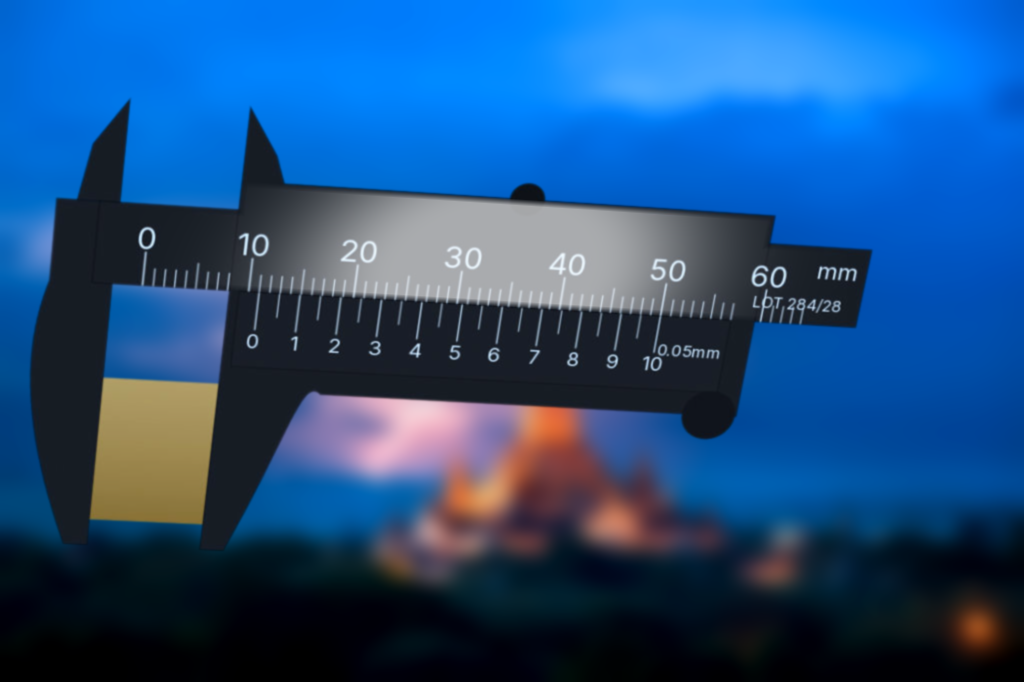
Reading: **11.0** mm
